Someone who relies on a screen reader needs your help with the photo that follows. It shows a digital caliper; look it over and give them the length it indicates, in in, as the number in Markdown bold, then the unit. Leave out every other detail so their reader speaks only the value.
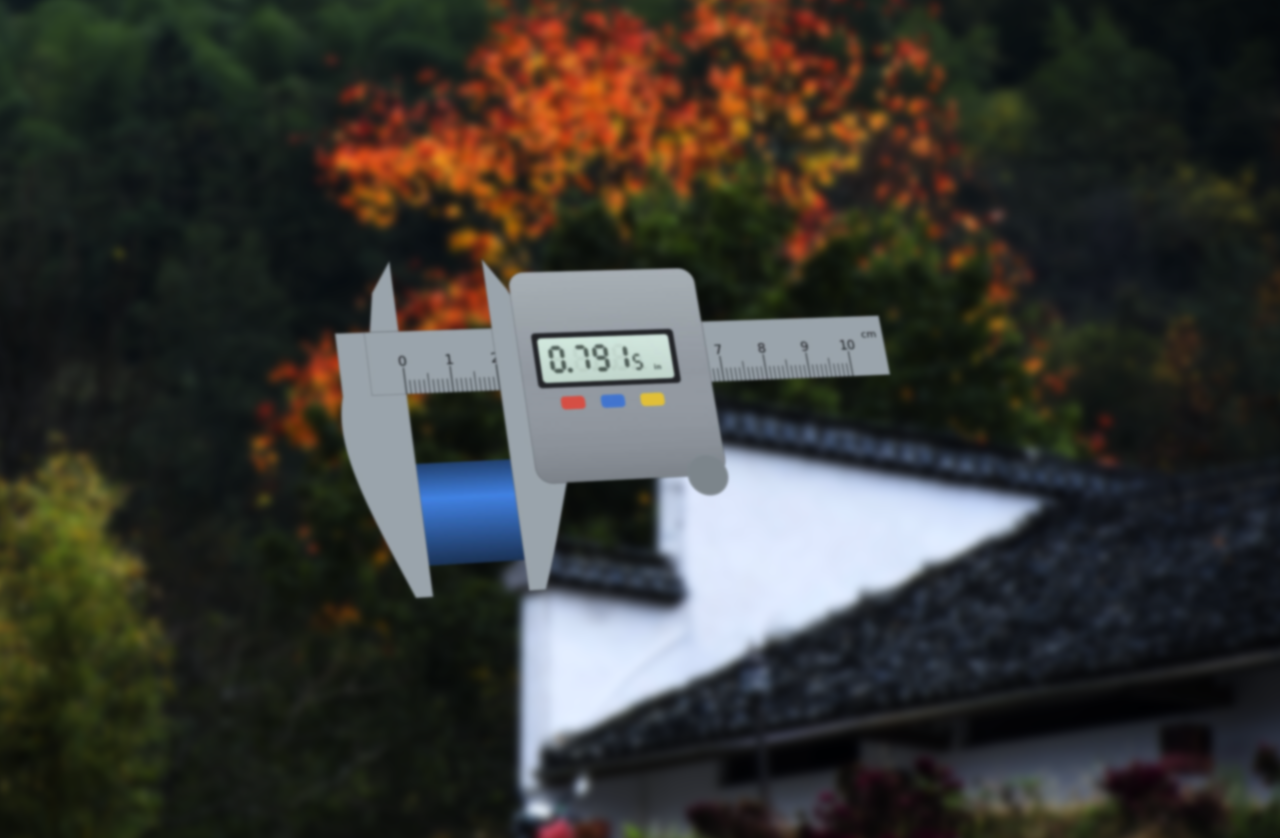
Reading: **0.7915** in
